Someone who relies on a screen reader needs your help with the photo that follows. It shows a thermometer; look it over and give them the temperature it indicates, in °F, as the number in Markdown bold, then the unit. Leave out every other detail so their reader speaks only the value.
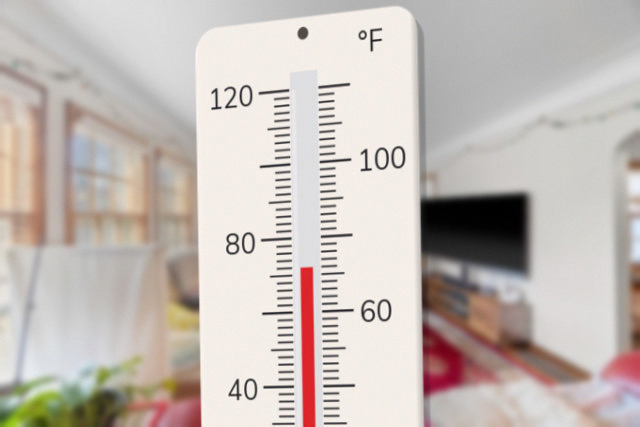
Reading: **72** °F
